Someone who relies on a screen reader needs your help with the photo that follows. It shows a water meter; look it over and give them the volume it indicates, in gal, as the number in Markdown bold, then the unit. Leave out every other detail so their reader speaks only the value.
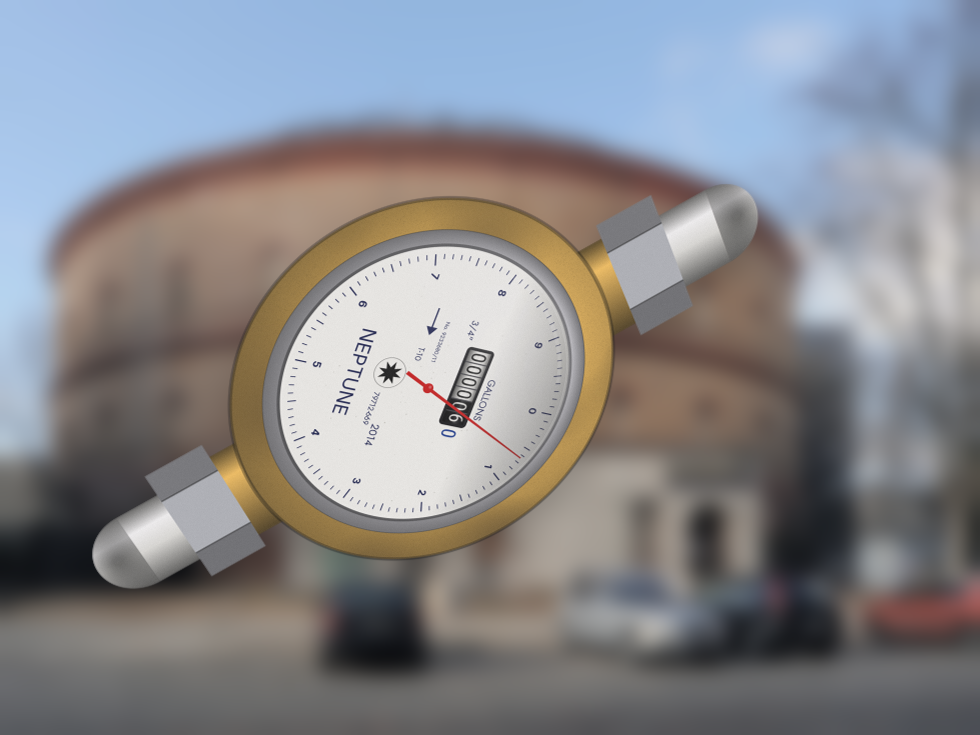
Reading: **60.6** gal
